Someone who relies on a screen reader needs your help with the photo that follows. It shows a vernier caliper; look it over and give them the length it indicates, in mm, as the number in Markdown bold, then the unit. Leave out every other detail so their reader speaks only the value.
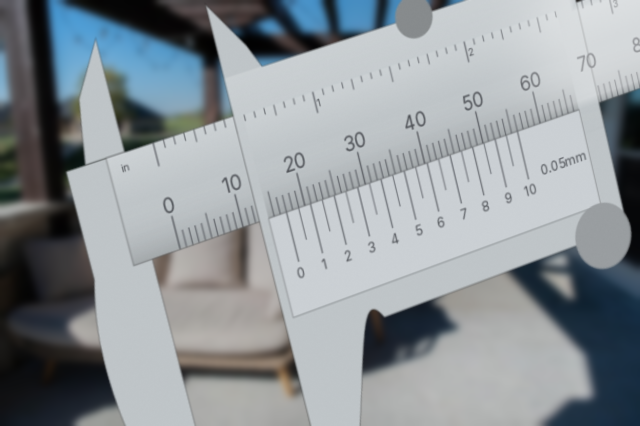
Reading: **17.0** mm
